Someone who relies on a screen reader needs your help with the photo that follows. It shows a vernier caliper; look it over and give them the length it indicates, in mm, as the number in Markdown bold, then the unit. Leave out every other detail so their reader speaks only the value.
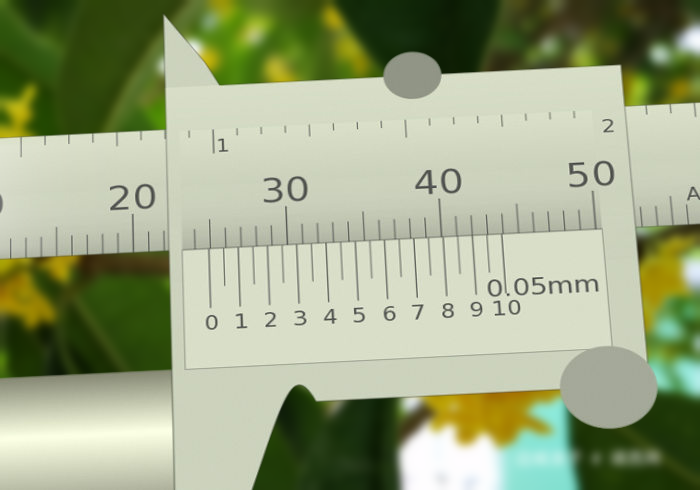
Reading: **24.9** mm
